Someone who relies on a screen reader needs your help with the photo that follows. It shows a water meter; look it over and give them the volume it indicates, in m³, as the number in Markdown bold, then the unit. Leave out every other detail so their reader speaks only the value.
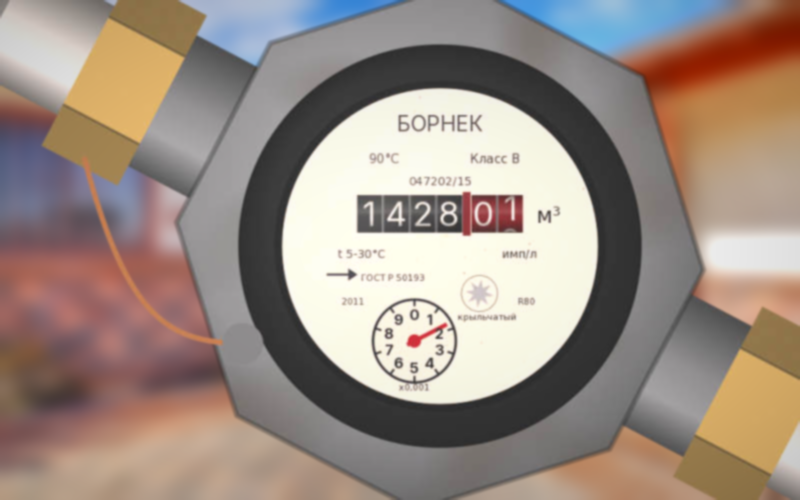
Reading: **1428.011** m³
